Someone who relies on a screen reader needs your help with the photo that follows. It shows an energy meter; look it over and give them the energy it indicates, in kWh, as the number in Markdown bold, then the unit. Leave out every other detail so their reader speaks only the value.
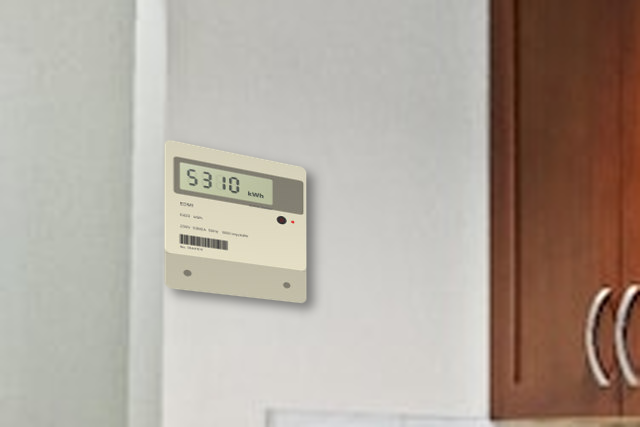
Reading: **5310** kWh
